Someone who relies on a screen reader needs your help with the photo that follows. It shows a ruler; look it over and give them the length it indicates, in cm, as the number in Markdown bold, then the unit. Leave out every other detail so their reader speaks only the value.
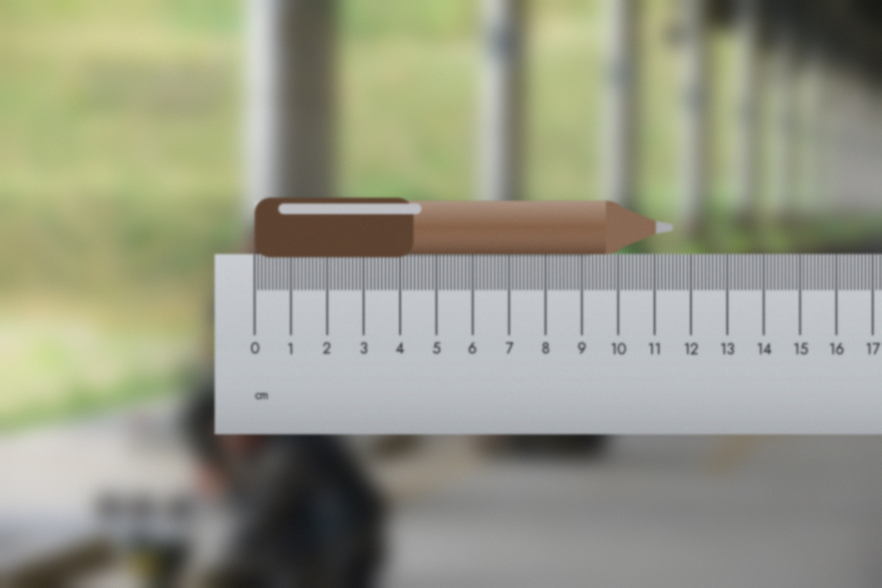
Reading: **11.5** cm
